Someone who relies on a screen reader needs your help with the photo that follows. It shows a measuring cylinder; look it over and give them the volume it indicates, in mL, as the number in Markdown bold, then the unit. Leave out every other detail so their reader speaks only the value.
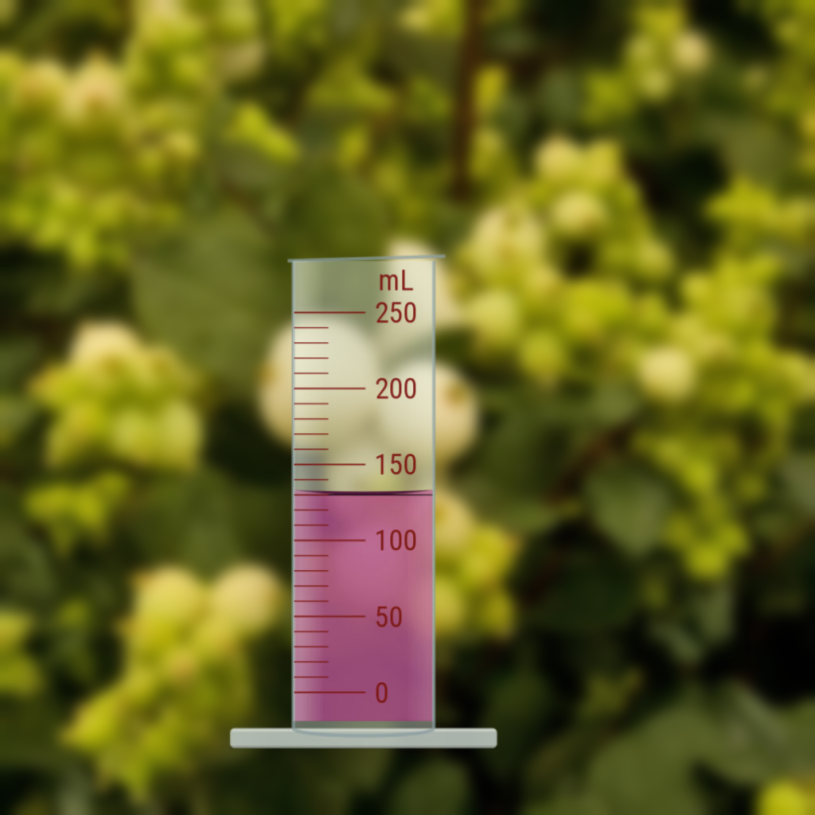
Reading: **130** mL
